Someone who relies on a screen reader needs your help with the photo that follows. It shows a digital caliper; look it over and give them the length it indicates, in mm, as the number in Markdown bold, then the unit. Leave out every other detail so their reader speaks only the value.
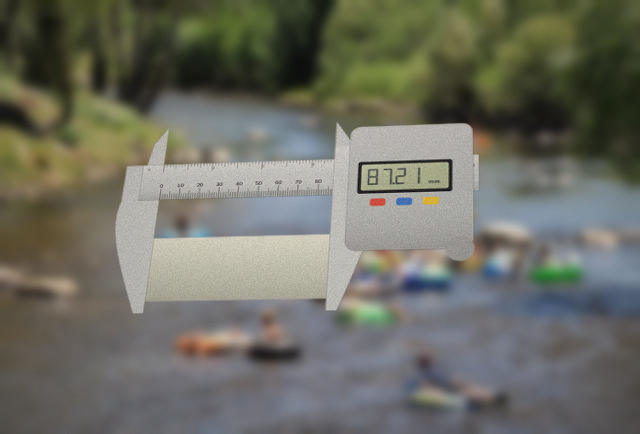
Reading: **87.21** mm
